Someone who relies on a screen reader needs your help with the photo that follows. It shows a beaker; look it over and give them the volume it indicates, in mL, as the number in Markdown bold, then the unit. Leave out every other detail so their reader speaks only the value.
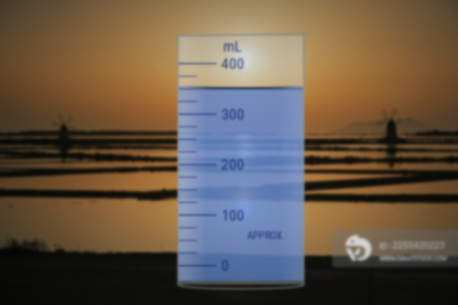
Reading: **350** mL
